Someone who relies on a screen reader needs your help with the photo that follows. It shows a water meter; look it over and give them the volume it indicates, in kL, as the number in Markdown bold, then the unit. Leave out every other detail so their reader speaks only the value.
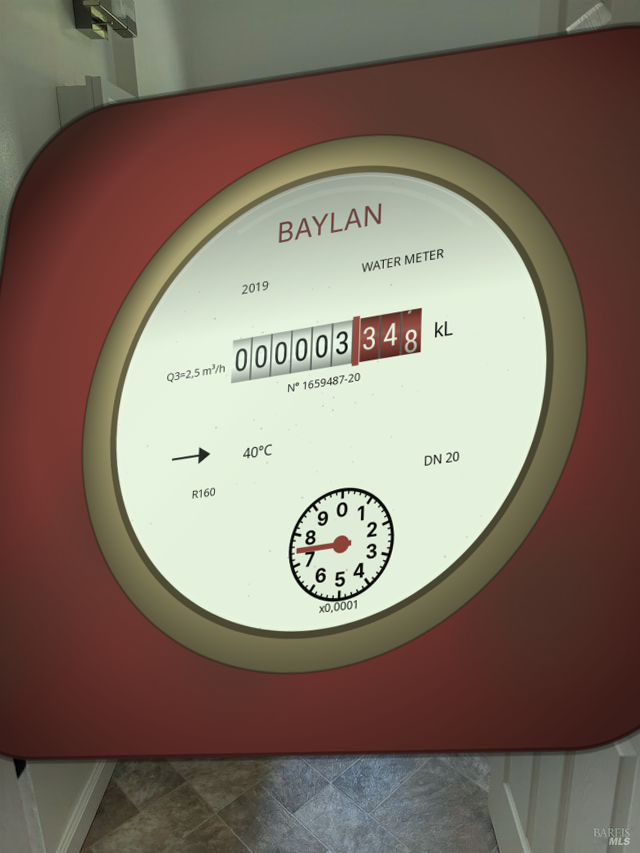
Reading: **3.3477** kL
